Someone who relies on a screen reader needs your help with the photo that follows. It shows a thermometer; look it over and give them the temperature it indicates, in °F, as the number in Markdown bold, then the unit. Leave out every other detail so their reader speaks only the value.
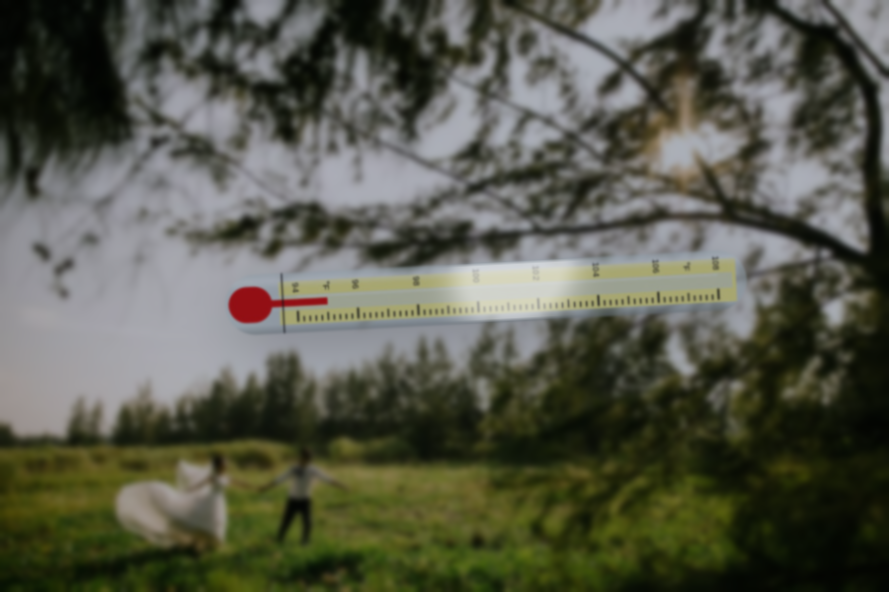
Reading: **95** °F
